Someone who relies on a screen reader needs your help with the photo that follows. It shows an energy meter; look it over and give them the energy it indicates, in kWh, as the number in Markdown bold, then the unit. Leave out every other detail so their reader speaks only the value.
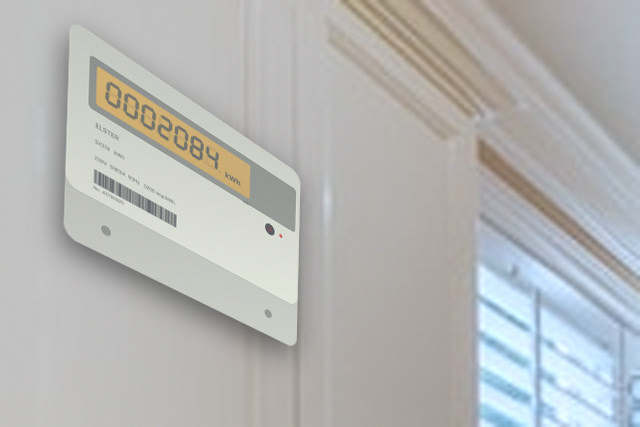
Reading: **2084** kWh
